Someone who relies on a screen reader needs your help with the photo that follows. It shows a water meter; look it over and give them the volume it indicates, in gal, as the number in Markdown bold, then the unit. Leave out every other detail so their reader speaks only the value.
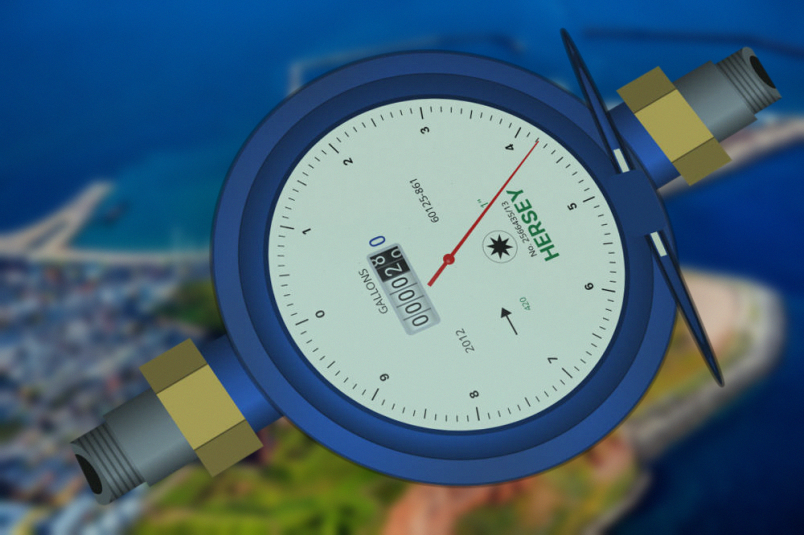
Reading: **284.2** gal
